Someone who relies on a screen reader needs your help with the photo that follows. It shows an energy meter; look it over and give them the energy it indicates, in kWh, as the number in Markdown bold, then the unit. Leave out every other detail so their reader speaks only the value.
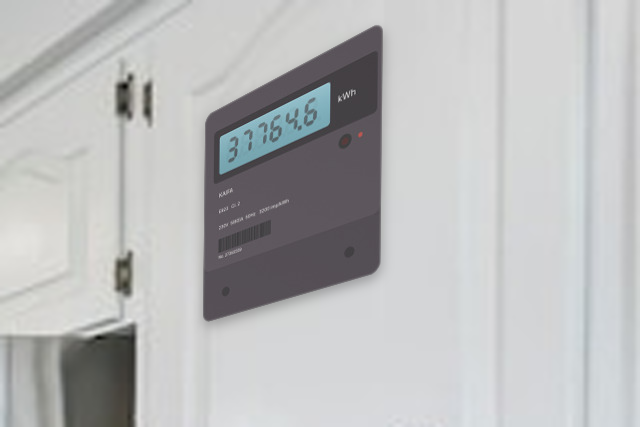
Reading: **37764.6** kWh
